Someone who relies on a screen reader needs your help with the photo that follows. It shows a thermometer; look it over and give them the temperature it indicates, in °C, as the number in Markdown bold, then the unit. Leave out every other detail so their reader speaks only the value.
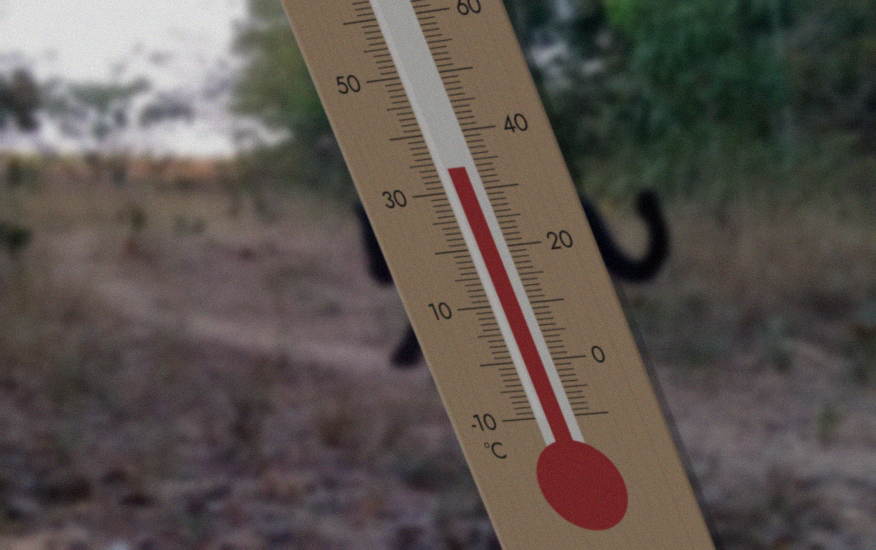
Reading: **34** °C
